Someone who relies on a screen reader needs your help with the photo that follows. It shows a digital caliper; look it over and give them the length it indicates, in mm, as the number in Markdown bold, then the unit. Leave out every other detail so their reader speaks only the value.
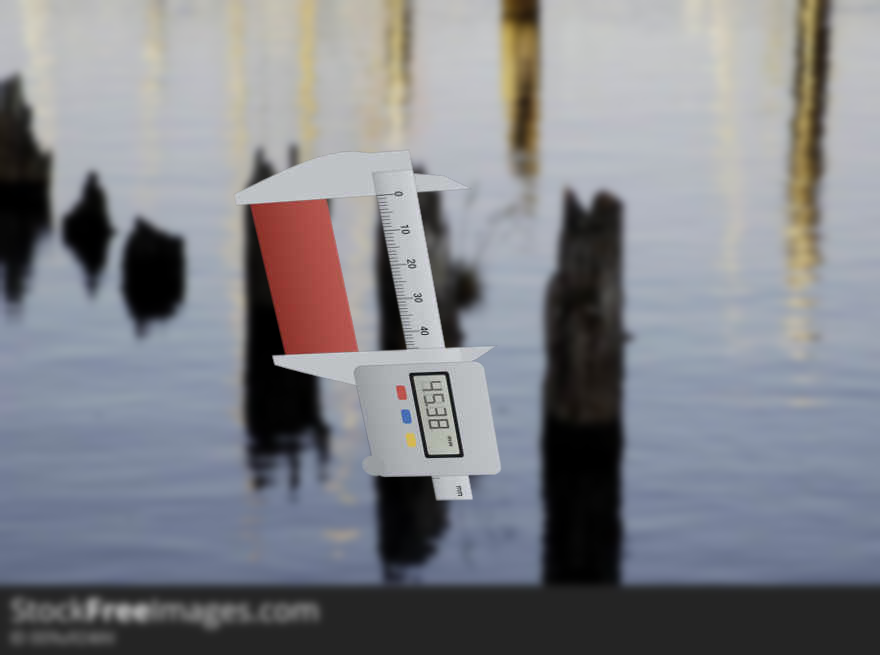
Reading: **45.38** mm
